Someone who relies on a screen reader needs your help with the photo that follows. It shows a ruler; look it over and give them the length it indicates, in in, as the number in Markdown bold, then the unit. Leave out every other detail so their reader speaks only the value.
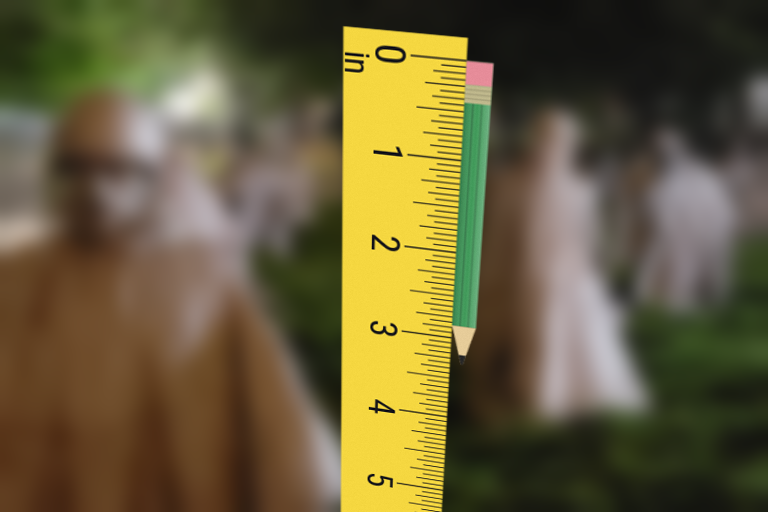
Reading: **3.3125** in
